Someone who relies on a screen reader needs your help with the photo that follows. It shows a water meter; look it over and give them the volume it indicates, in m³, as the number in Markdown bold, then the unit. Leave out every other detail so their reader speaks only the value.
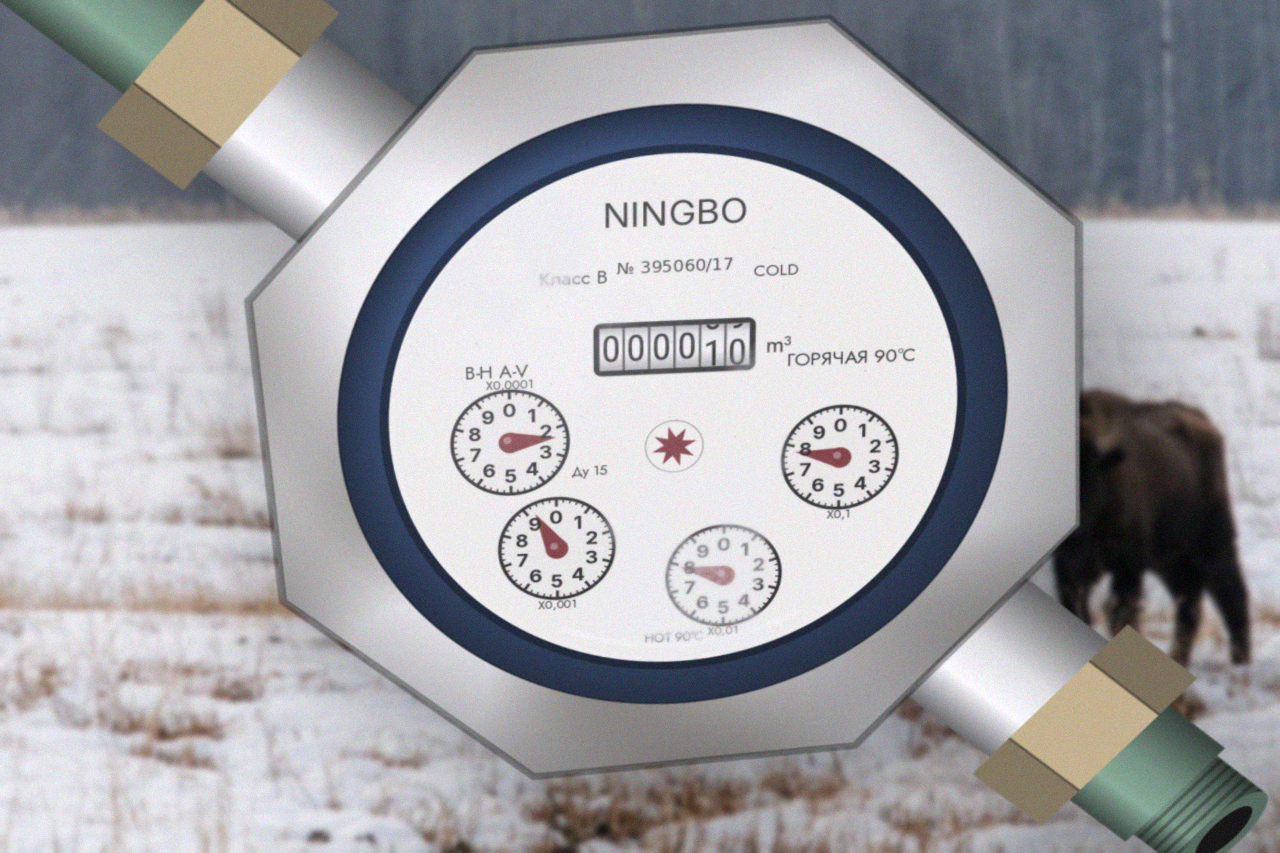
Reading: **9.7792** m³
